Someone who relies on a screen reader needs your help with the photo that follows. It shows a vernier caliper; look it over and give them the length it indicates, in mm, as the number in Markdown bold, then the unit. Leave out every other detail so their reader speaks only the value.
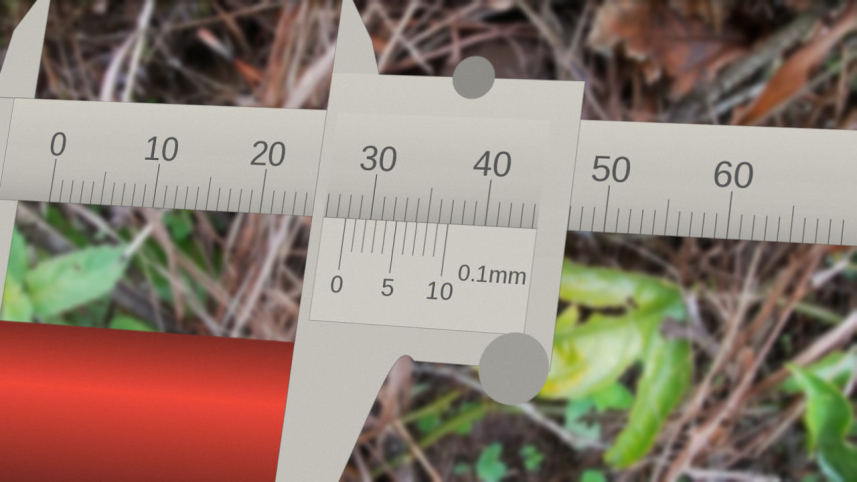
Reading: **27.8** mm
